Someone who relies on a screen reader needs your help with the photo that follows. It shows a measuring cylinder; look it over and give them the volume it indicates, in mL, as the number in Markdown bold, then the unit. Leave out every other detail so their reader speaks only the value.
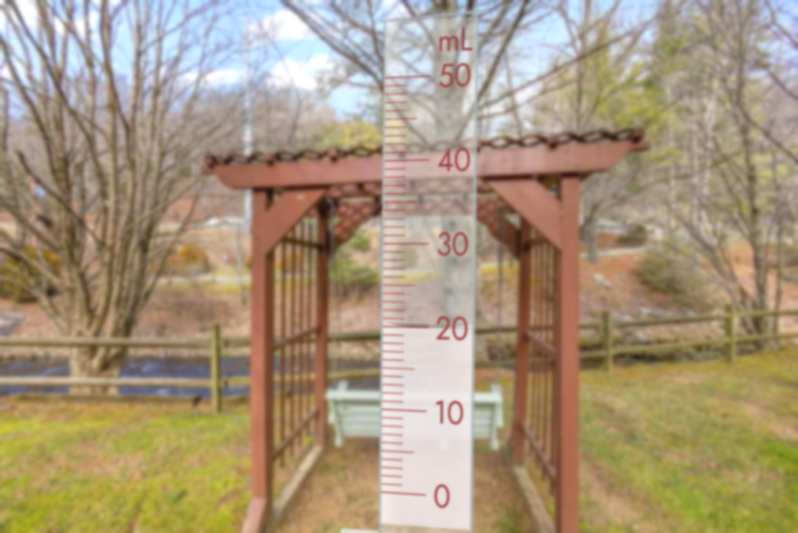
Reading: **20** mL
